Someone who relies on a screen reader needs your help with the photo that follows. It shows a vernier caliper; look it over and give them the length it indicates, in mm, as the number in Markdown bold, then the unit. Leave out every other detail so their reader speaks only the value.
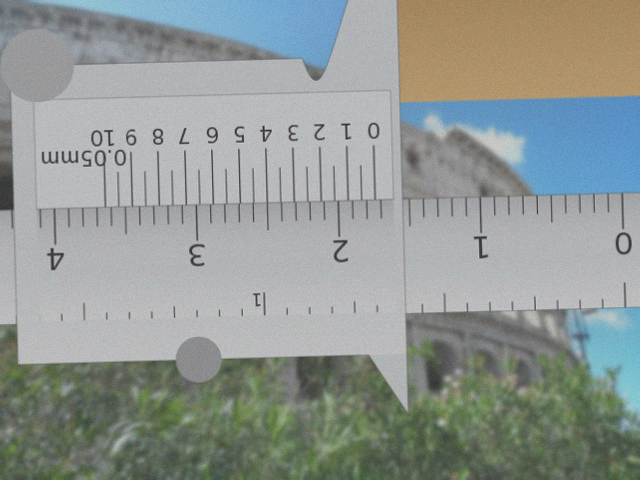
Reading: **17.4** mm
